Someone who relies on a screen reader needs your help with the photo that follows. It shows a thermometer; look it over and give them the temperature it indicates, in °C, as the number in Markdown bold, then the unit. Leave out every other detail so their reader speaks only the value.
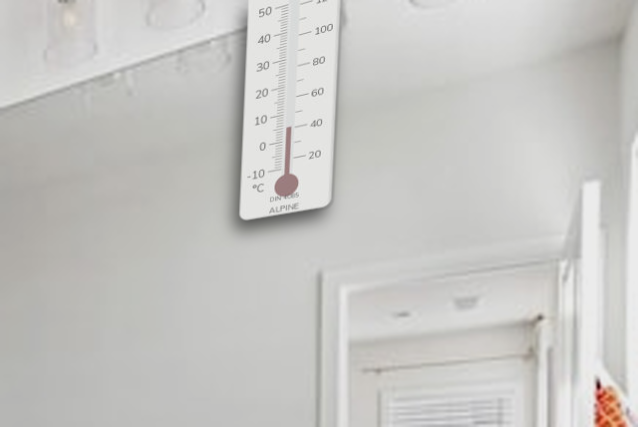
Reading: **5** °C
